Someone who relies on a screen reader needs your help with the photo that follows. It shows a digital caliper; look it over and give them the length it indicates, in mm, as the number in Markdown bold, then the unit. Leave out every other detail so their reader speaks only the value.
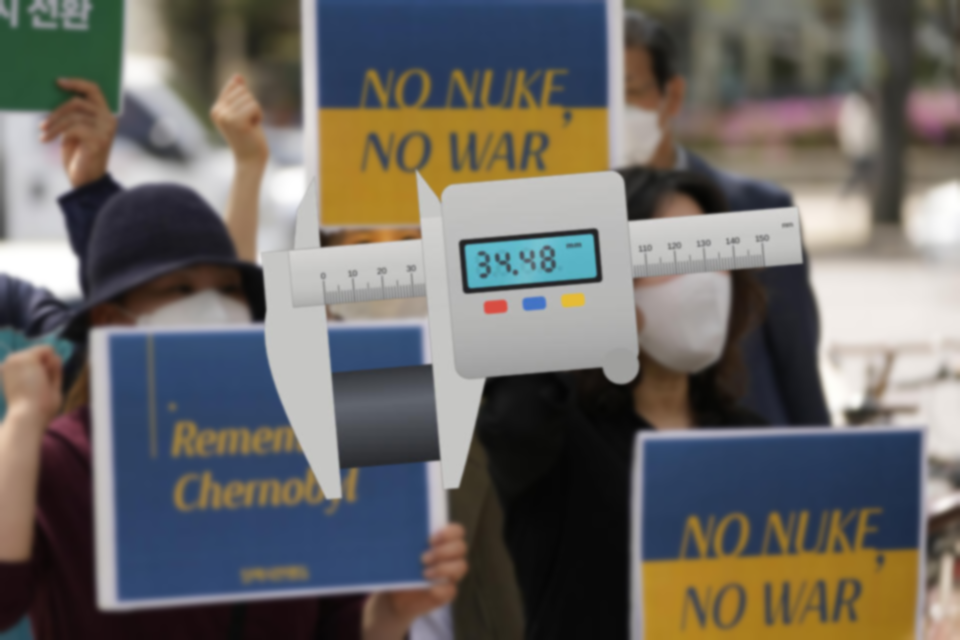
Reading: **34.48** mm
